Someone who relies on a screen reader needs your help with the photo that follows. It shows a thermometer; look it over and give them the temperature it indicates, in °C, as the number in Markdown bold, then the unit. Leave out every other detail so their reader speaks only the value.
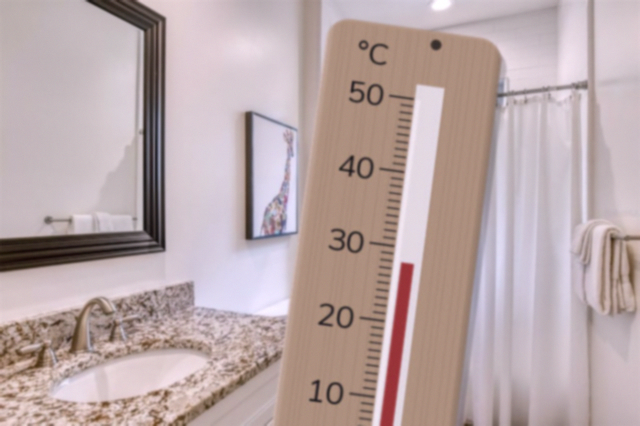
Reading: **28** °C
